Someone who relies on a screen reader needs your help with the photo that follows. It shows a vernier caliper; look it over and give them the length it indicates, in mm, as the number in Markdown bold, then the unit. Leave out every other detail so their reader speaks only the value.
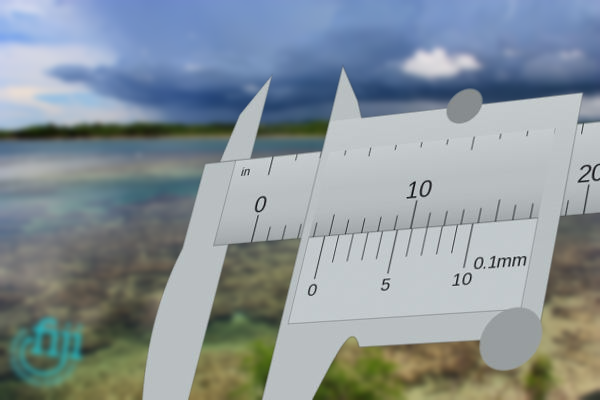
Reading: **4.7** mm
